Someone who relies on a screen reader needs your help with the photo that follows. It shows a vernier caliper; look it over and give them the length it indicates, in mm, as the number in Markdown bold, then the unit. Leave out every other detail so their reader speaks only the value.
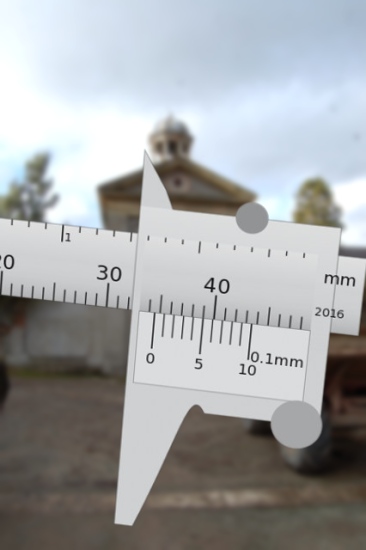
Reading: **34.5** mm
